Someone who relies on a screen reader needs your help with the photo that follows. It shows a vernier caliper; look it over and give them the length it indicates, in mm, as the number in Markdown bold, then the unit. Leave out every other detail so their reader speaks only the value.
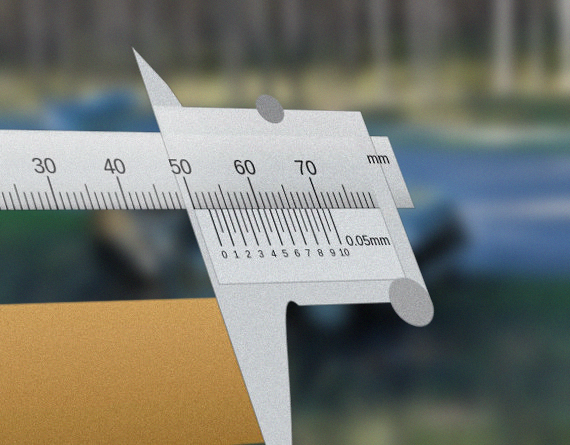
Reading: **52.2** mm
